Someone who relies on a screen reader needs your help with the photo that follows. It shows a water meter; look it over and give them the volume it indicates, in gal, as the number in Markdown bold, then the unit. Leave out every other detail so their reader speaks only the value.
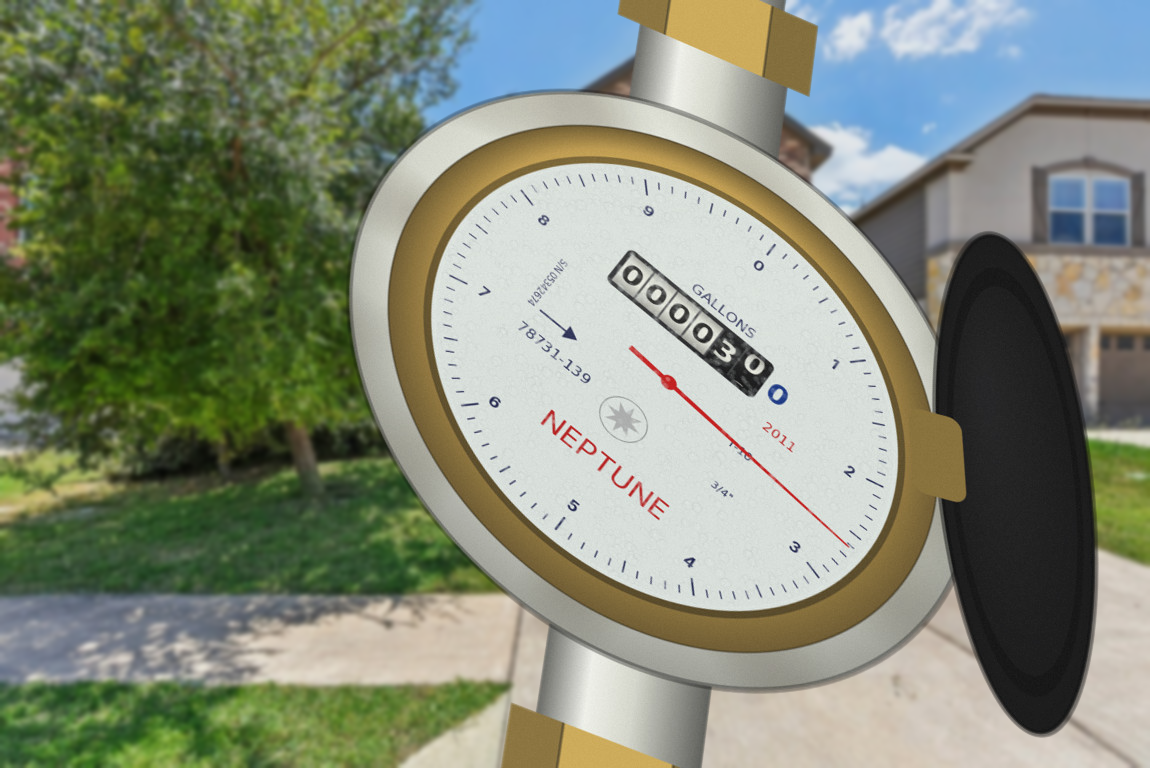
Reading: **302.6** gal
